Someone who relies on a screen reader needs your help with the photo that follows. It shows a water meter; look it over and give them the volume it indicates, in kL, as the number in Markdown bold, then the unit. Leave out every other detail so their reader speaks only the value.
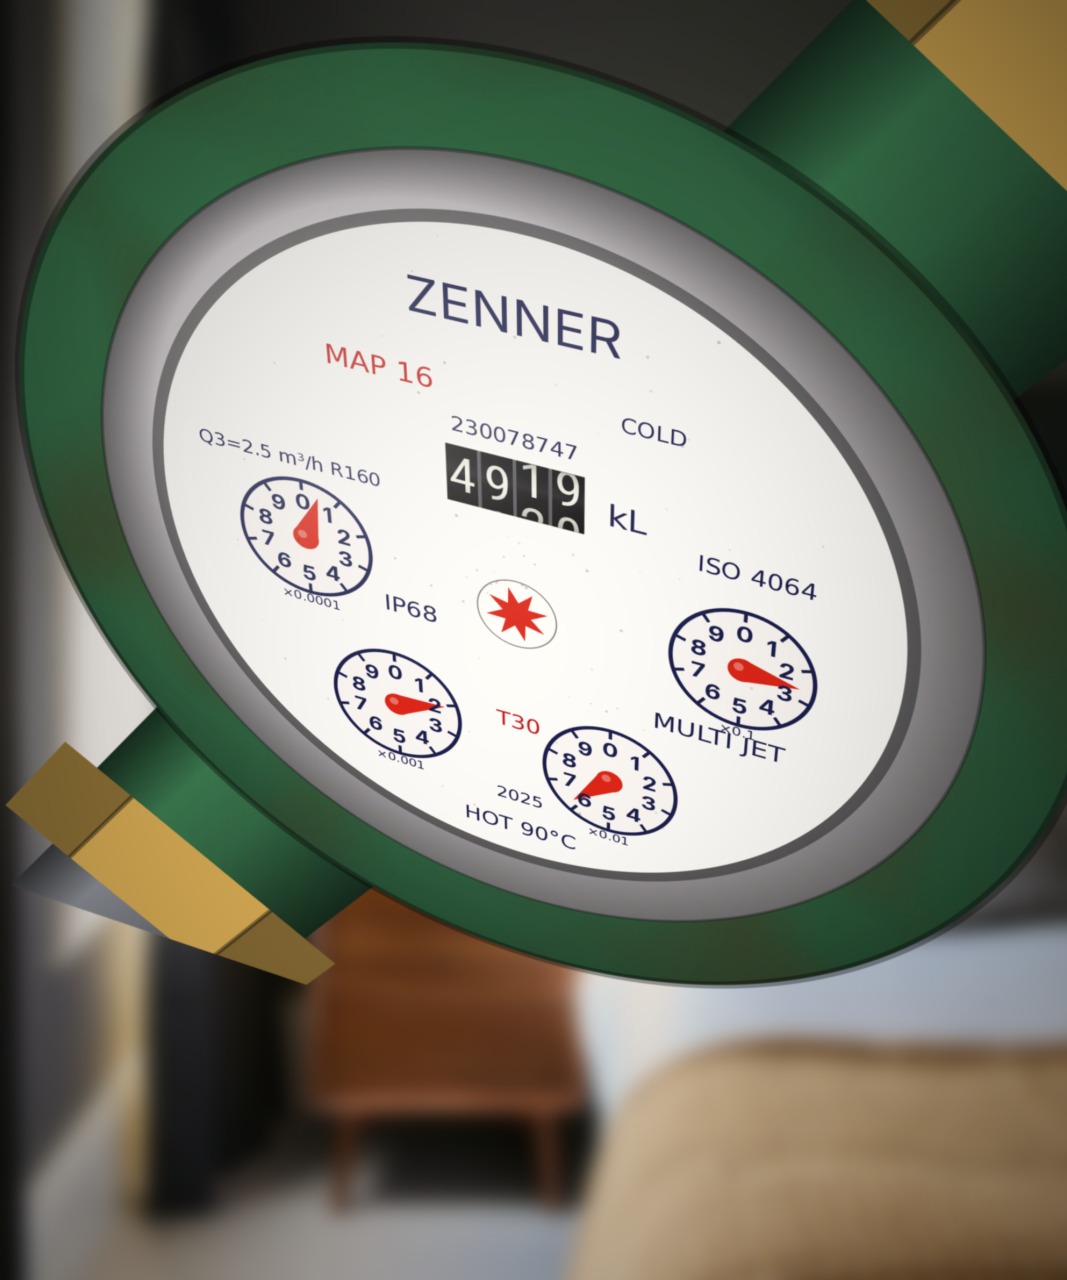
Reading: **4919.2620** kL
